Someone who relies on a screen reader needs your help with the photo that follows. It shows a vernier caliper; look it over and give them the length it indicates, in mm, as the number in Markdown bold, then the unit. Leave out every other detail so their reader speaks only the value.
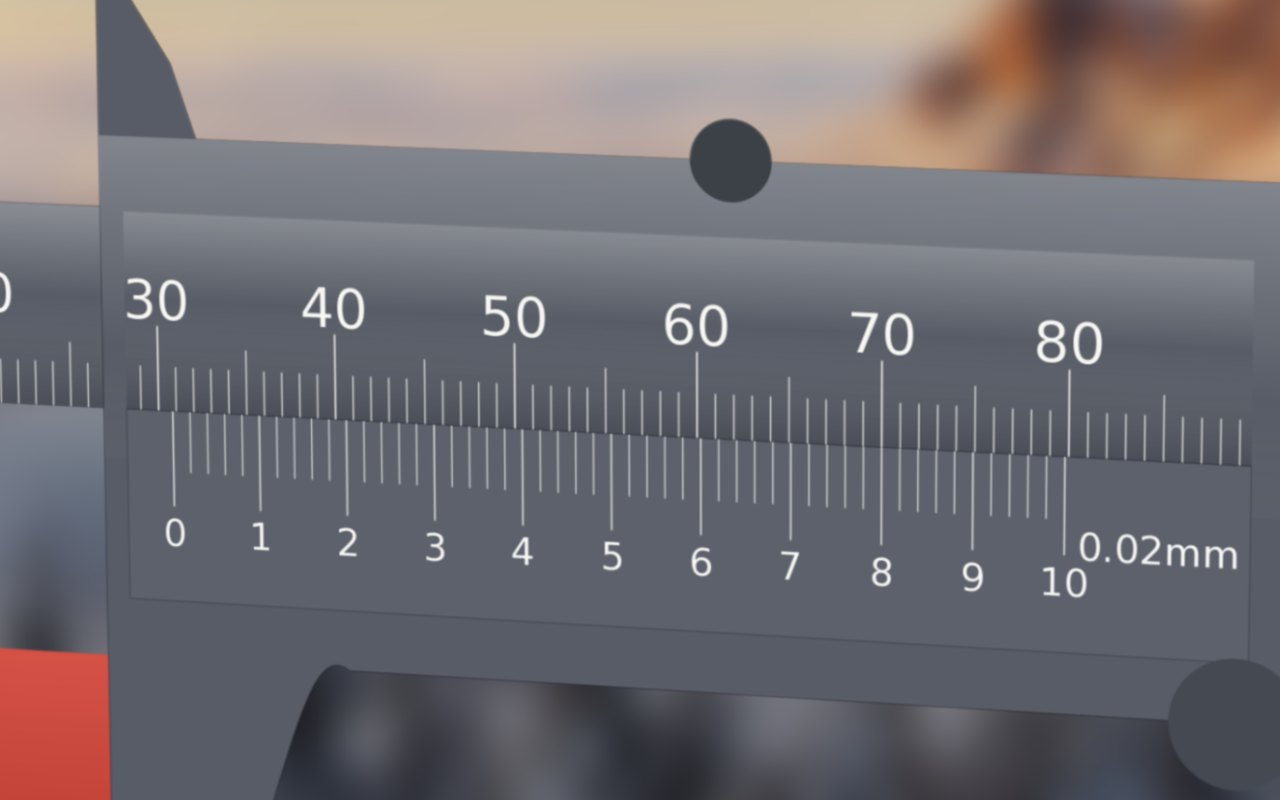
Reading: **30.8** mm
